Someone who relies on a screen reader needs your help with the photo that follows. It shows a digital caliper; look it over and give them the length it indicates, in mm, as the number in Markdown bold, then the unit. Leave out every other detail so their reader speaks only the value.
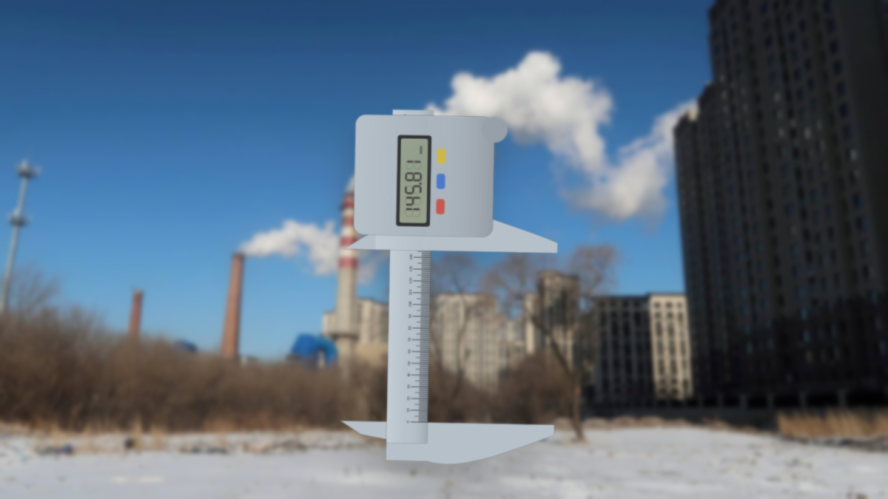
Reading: **145.81** mm
